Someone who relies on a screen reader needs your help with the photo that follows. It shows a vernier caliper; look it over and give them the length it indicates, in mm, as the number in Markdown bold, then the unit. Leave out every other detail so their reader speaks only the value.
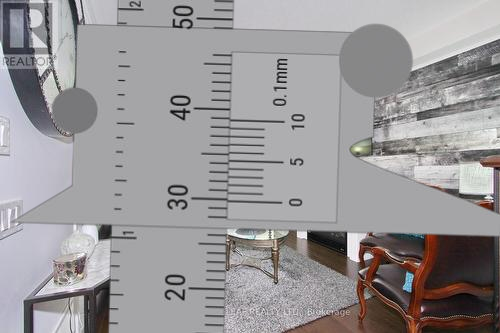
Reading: **29.8** mm
